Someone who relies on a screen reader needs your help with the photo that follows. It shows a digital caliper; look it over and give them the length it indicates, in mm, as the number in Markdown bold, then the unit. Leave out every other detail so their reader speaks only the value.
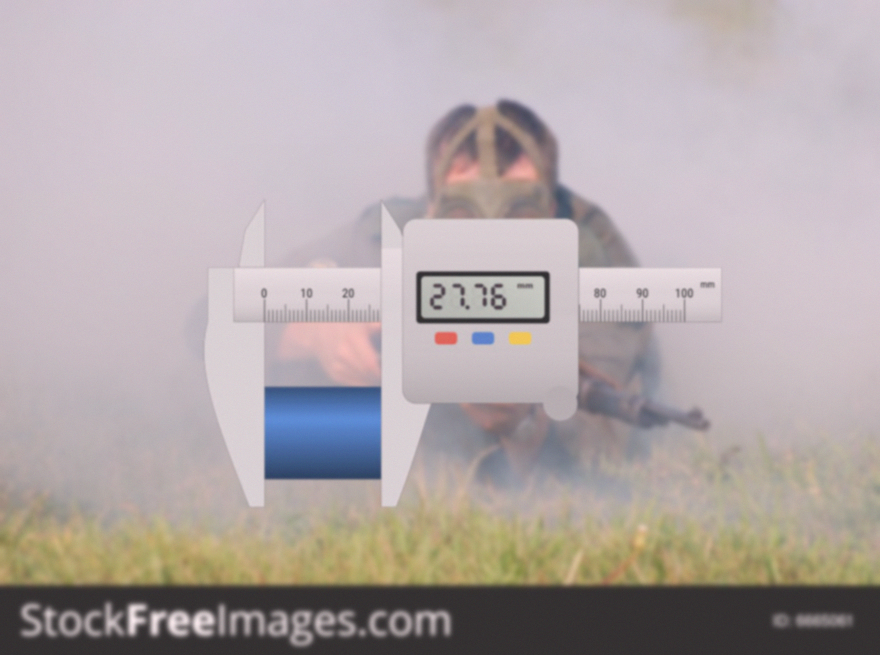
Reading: **27.76** mm
